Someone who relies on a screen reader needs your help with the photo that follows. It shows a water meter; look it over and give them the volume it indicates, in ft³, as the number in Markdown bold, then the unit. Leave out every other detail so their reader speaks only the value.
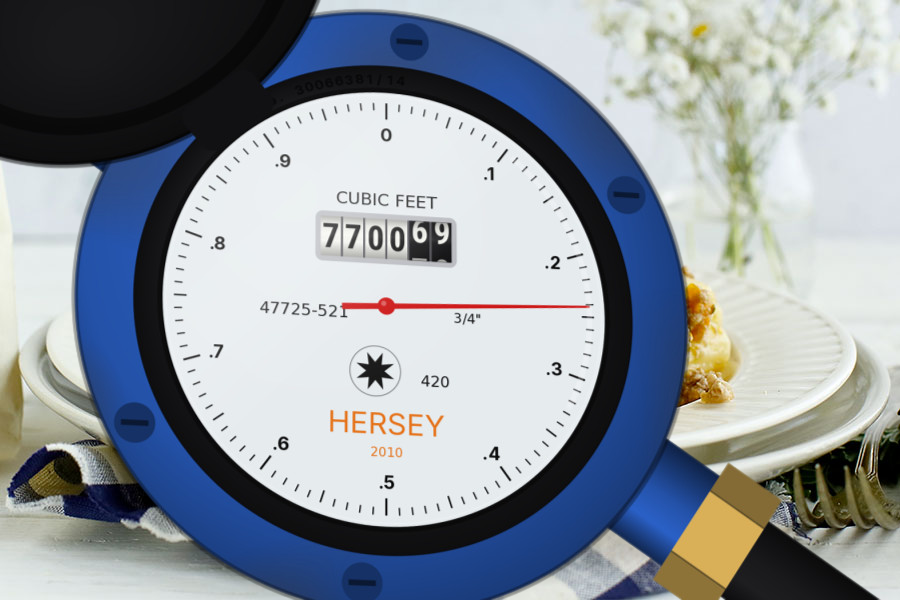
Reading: **770069.24** ft³
